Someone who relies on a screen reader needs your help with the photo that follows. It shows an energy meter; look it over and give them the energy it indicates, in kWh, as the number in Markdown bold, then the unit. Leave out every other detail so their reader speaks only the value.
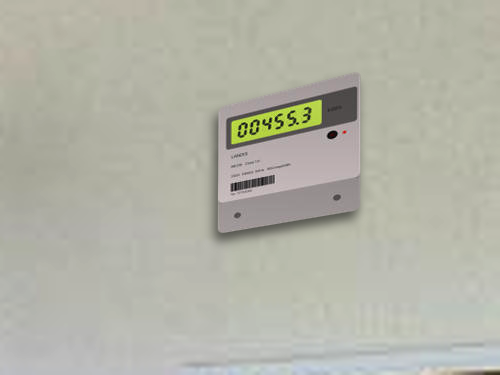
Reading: **455.3** kWh
